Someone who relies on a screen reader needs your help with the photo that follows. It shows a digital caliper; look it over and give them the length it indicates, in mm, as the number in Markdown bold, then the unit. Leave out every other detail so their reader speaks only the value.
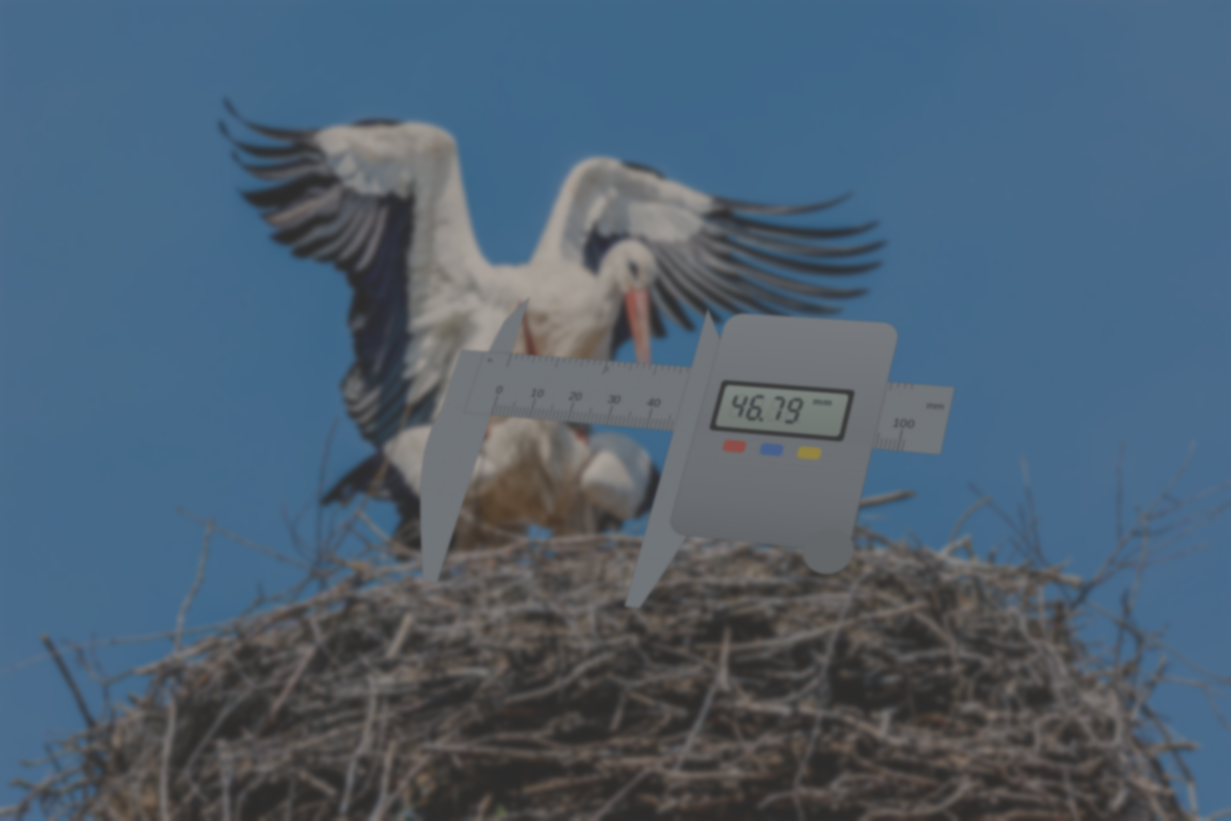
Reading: **46.79** mm
